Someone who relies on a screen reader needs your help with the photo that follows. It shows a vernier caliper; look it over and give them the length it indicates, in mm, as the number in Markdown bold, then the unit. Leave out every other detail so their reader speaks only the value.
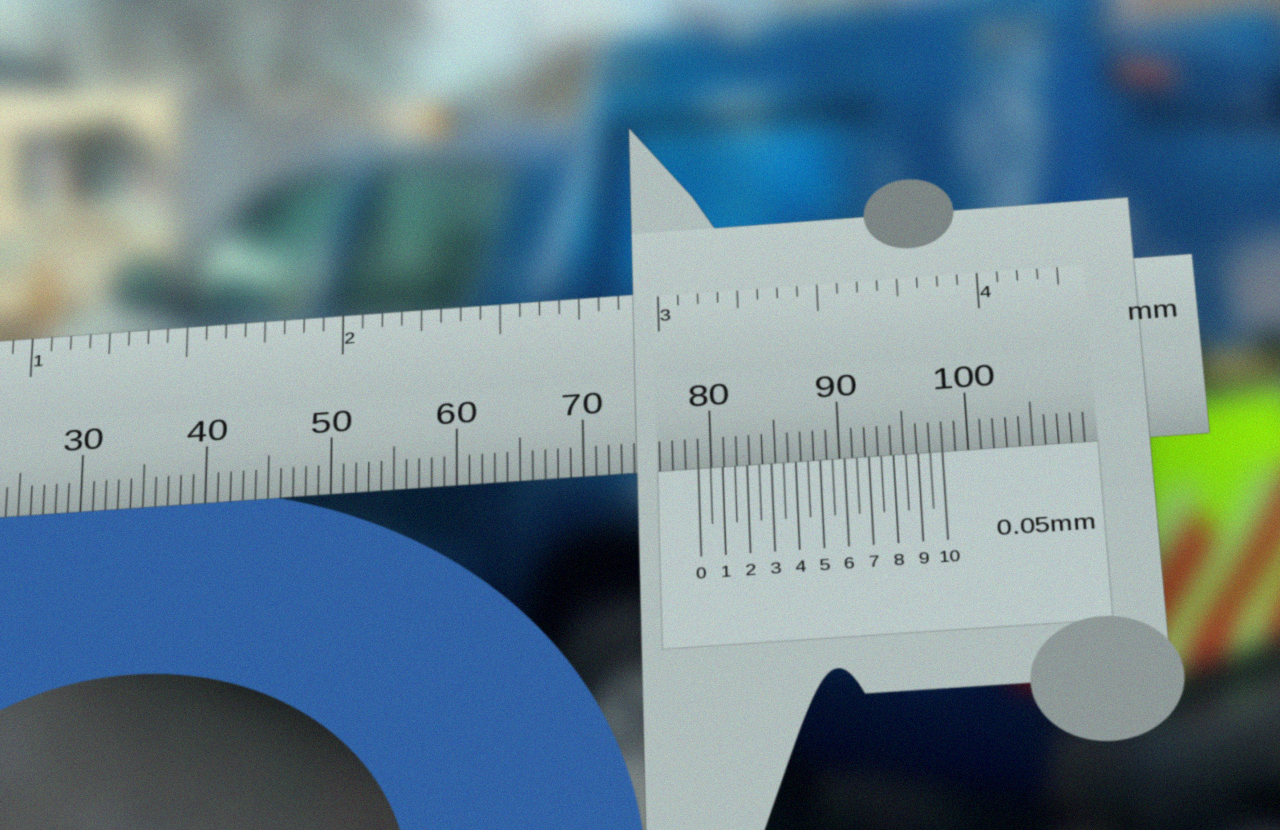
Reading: **79.0** mm
